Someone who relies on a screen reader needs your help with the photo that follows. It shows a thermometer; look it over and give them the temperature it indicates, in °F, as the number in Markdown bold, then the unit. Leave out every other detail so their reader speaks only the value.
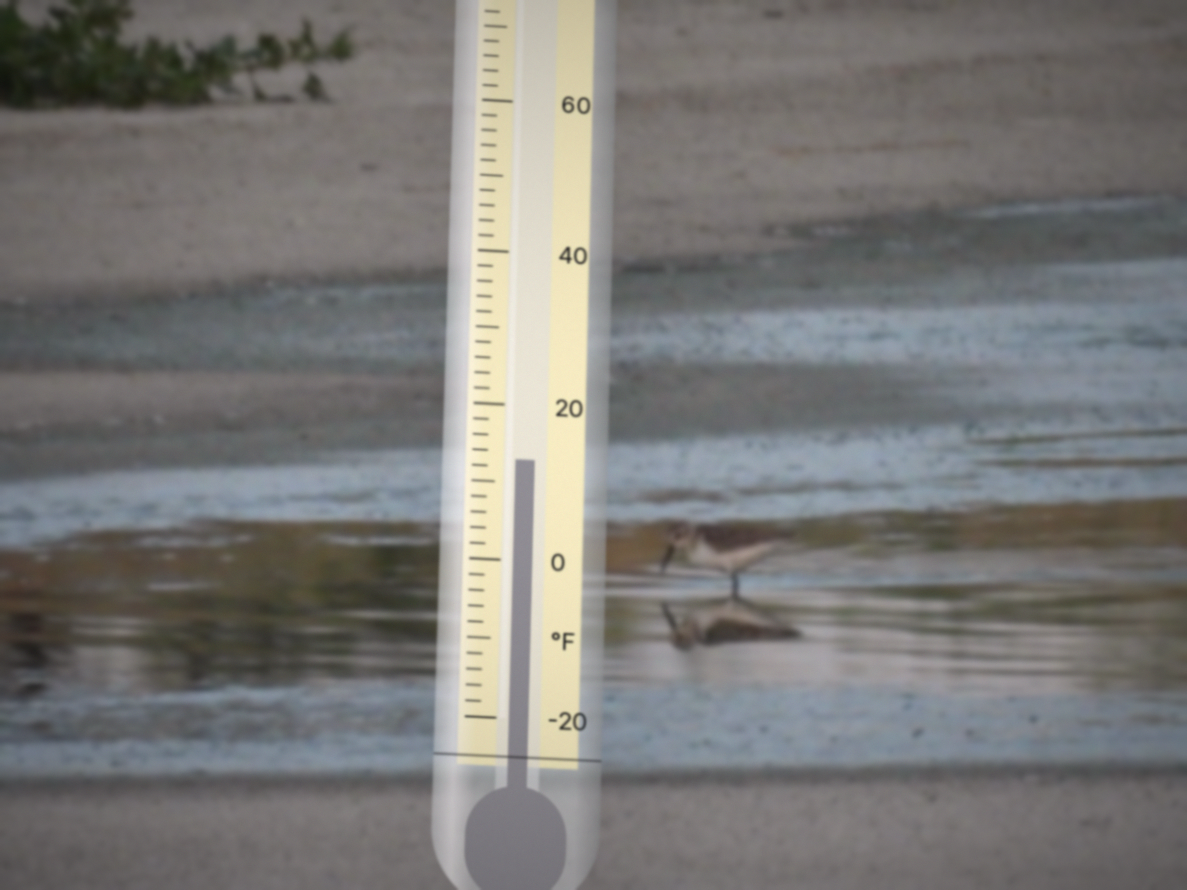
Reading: **13** °F
